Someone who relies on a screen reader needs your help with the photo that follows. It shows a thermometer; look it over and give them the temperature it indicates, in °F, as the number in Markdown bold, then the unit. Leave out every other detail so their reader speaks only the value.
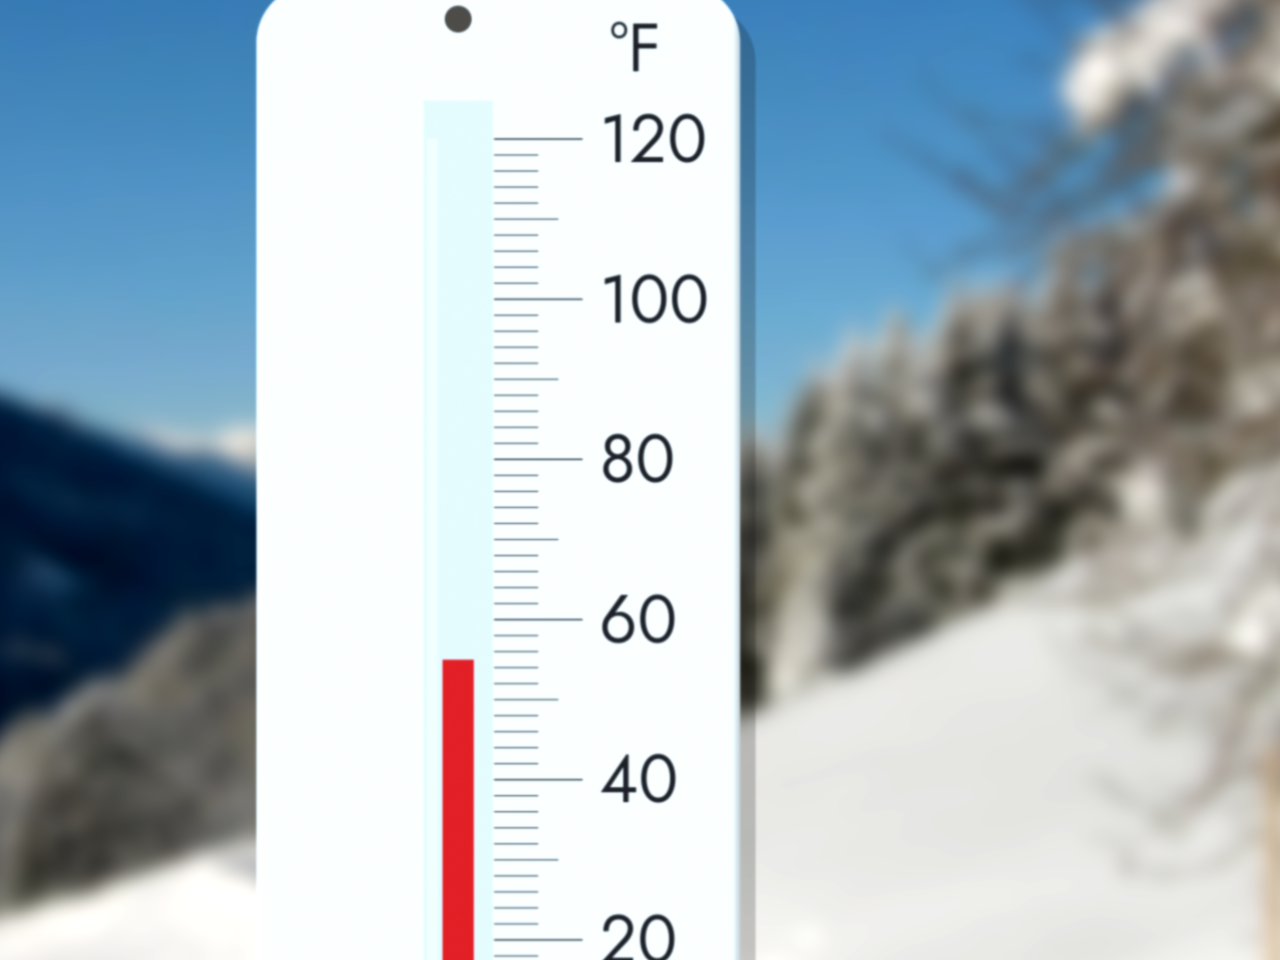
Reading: **55** °F
